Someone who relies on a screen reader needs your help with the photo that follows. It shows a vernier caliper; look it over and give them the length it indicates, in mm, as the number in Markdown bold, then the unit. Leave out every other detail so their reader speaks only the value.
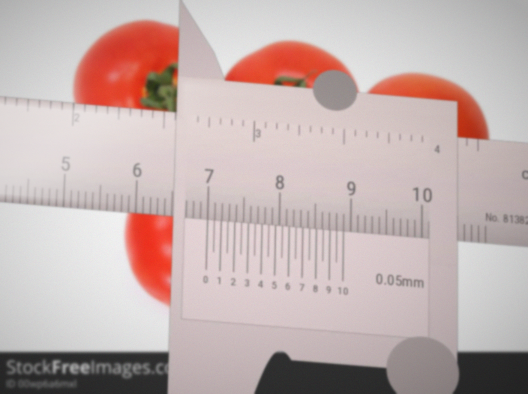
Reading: **70.0** mm
